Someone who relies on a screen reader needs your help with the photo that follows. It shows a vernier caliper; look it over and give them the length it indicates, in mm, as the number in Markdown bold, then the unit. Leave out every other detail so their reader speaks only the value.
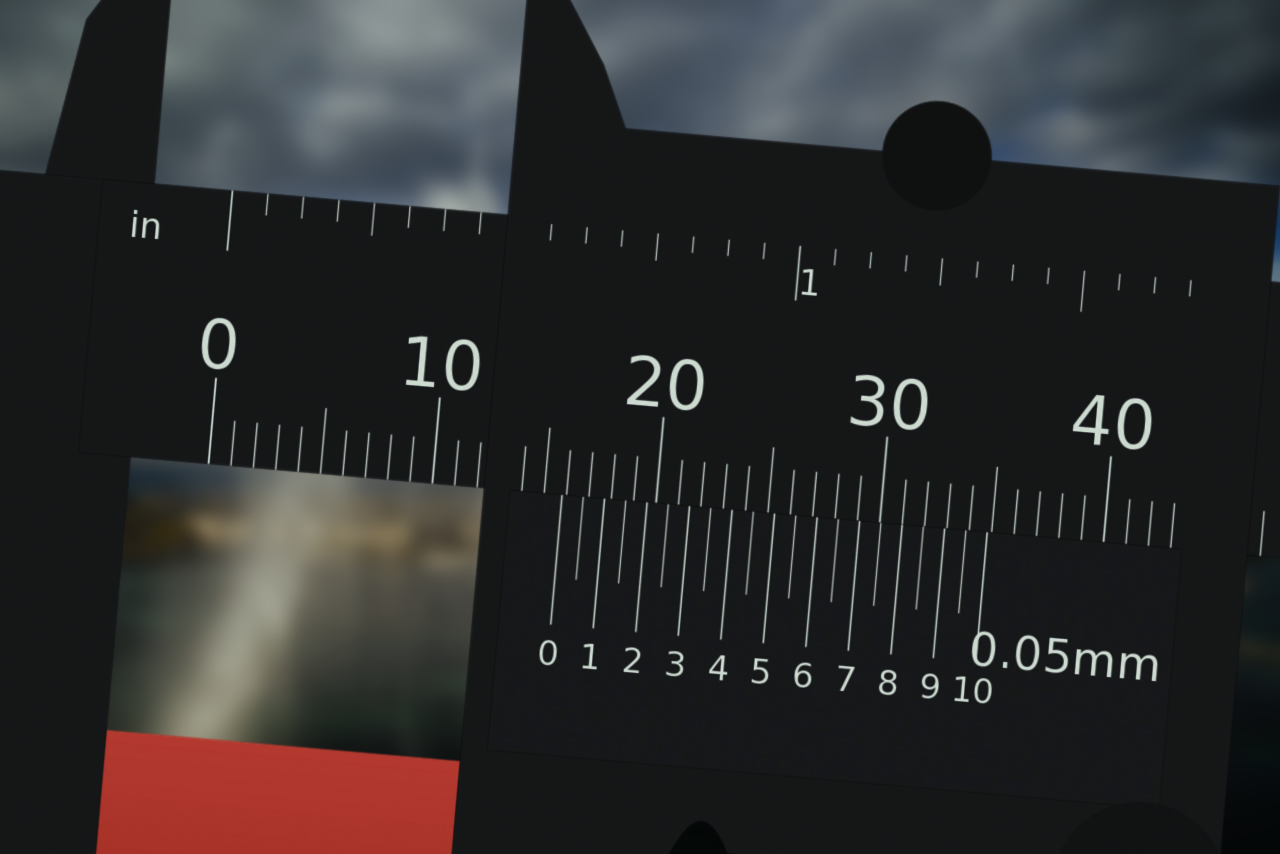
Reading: **15.8** mm
